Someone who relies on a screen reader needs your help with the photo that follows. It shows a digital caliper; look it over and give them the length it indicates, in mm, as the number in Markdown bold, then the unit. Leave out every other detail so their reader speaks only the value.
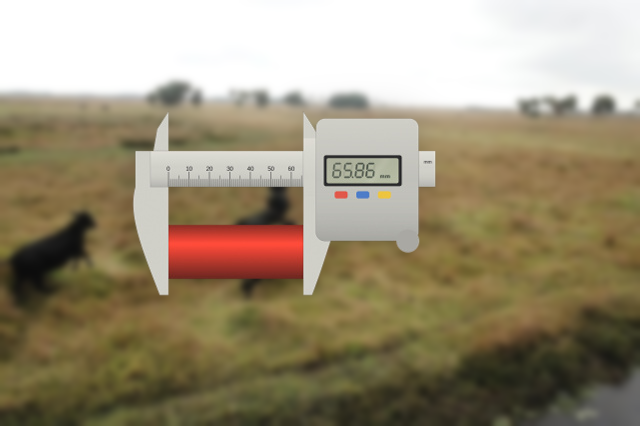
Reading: **65.86** mm
